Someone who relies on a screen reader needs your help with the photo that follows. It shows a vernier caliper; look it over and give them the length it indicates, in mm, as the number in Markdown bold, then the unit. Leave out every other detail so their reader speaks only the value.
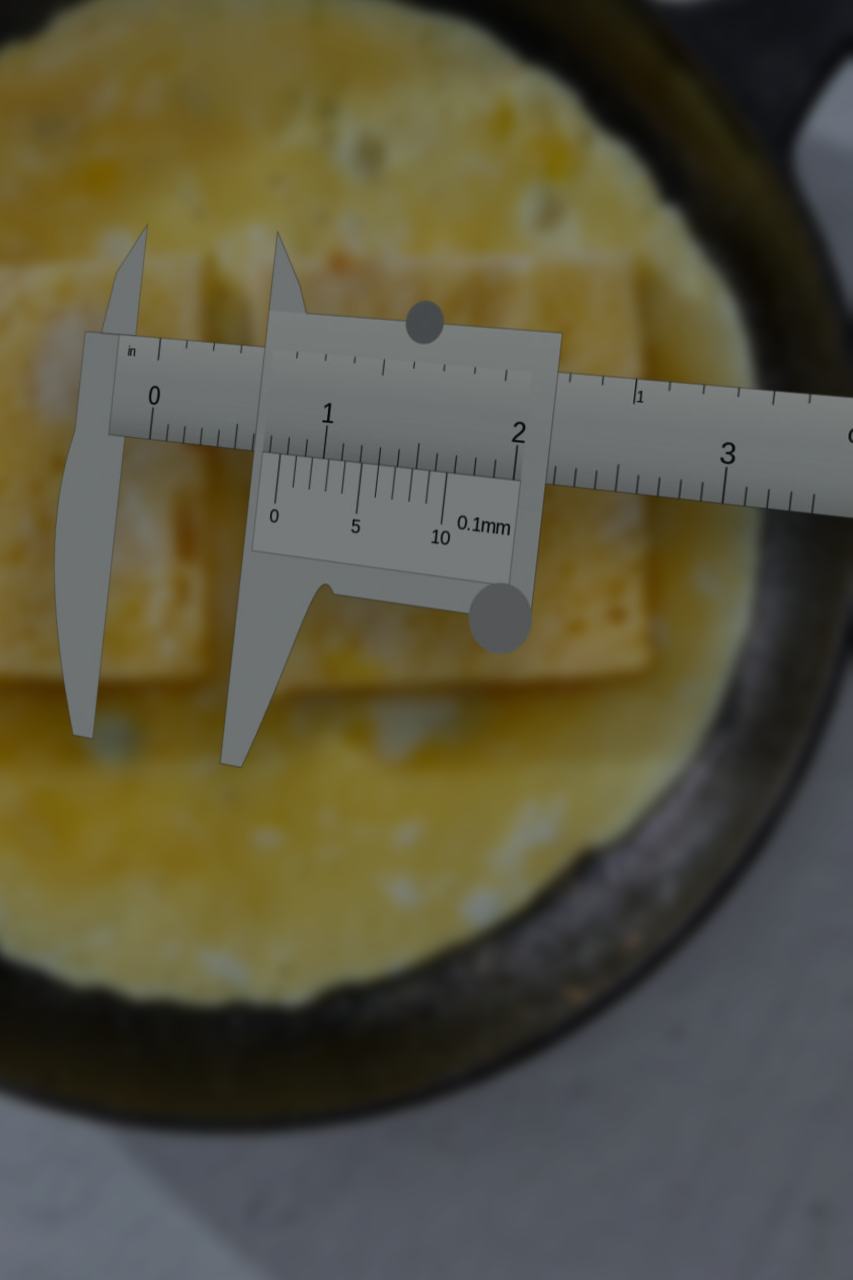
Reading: **7.6** mm
